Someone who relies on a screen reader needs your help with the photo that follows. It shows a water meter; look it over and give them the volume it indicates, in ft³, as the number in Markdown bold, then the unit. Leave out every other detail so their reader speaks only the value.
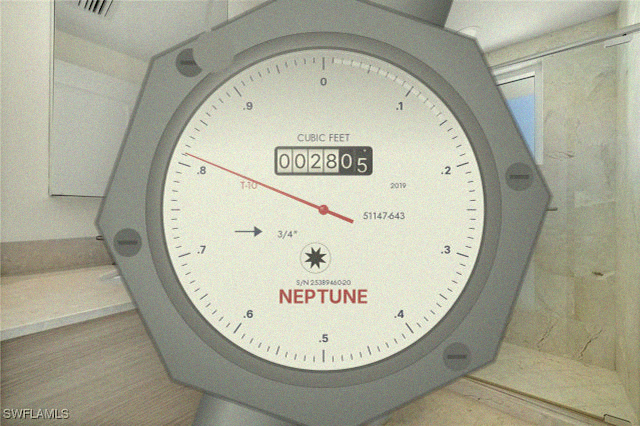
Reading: **2804.81** ft³
